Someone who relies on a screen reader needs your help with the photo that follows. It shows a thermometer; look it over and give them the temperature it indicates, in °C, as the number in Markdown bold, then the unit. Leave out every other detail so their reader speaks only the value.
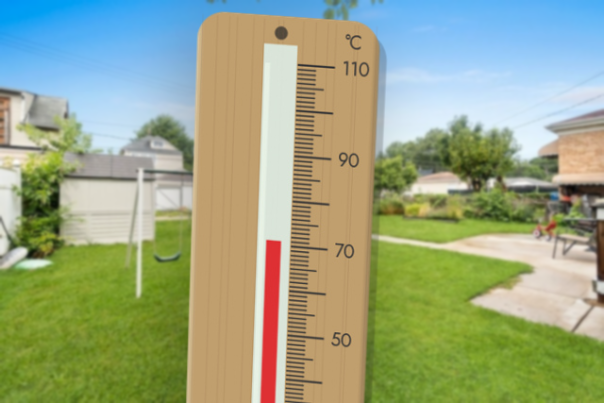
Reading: **71** °C
